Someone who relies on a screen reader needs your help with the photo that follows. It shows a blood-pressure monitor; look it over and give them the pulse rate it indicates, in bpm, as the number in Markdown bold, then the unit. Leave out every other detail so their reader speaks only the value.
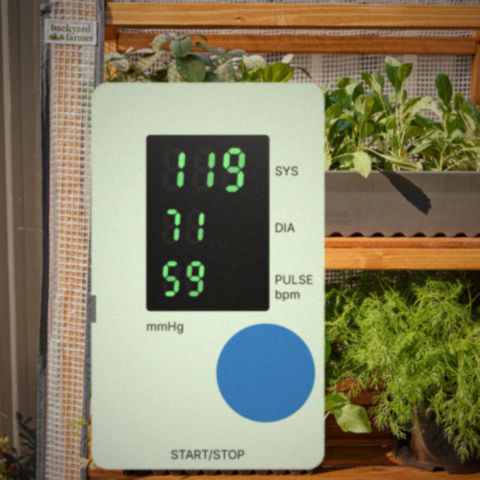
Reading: **59** bpm
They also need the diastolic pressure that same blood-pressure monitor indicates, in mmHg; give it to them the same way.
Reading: **71** mmHg
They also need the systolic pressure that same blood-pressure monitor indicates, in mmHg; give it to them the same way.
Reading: **119** mmHg
